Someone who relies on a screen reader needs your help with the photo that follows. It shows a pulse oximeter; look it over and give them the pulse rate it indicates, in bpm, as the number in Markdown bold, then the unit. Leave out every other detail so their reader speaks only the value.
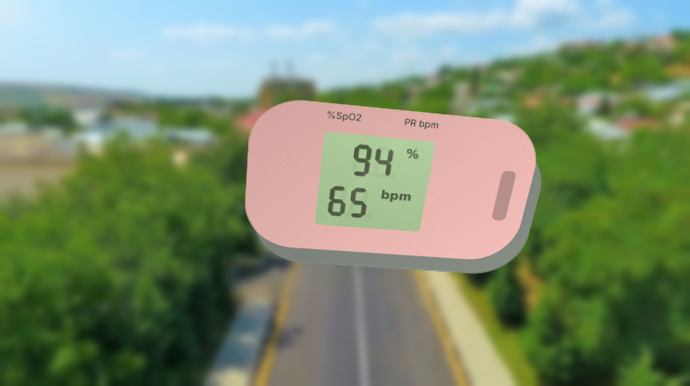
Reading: **65** bpm
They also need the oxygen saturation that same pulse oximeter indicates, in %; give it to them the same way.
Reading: **94** %
